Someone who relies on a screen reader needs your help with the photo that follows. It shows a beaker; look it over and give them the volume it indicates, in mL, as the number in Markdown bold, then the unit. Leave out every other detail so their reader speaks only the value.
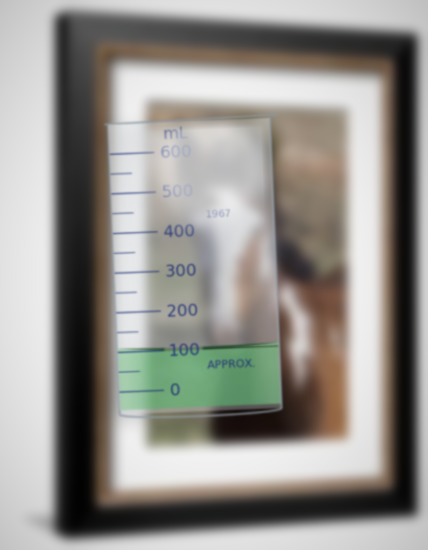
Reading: **100** mL
